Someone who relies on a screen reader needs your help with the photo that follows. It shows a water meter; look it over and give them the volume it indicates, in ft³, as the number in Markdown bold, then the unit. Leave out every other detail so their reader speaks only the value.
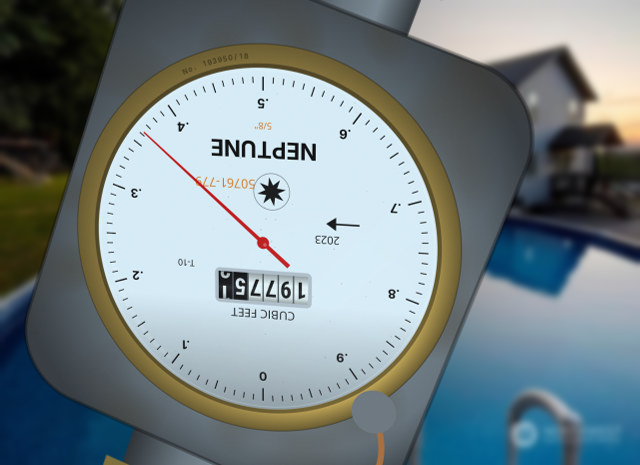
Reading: **197751.36** ft³
